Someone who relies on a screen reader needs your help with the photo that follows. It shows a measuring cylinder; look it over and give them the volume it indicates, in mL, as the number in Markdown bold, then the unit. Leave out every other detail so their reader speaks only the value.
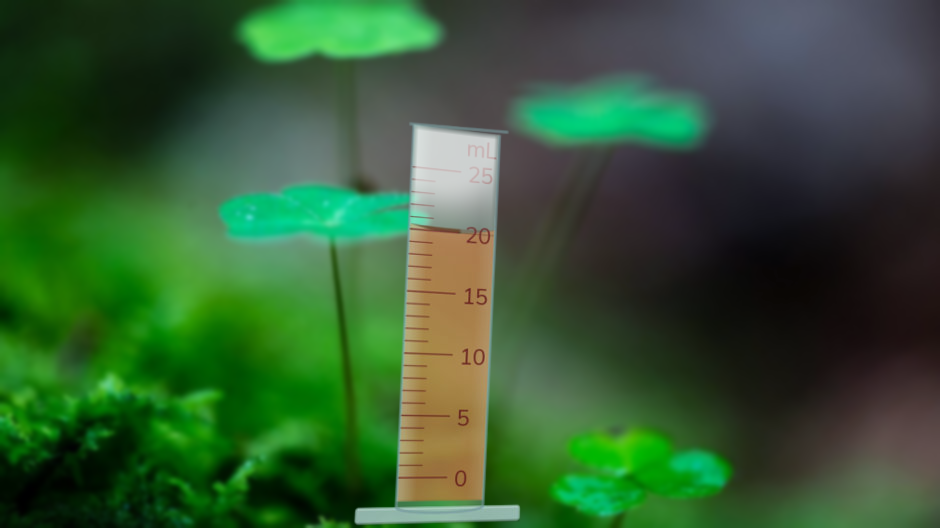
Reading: **20** mL
